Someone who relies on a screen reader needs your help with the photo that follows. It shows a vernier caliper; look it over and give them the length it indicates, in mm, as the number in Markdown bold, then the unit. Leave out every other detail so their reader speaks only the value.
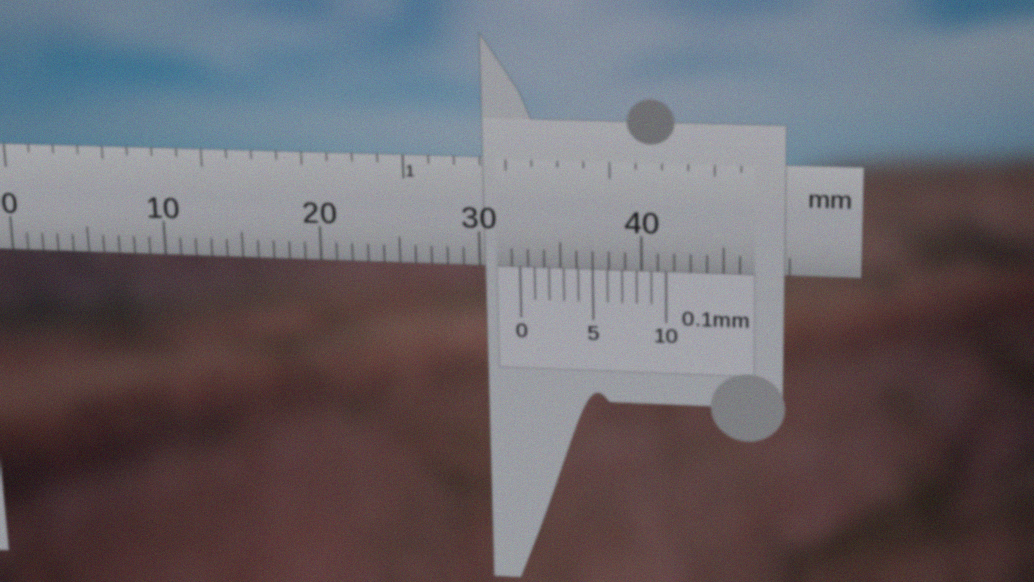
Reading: **32.5** mm
